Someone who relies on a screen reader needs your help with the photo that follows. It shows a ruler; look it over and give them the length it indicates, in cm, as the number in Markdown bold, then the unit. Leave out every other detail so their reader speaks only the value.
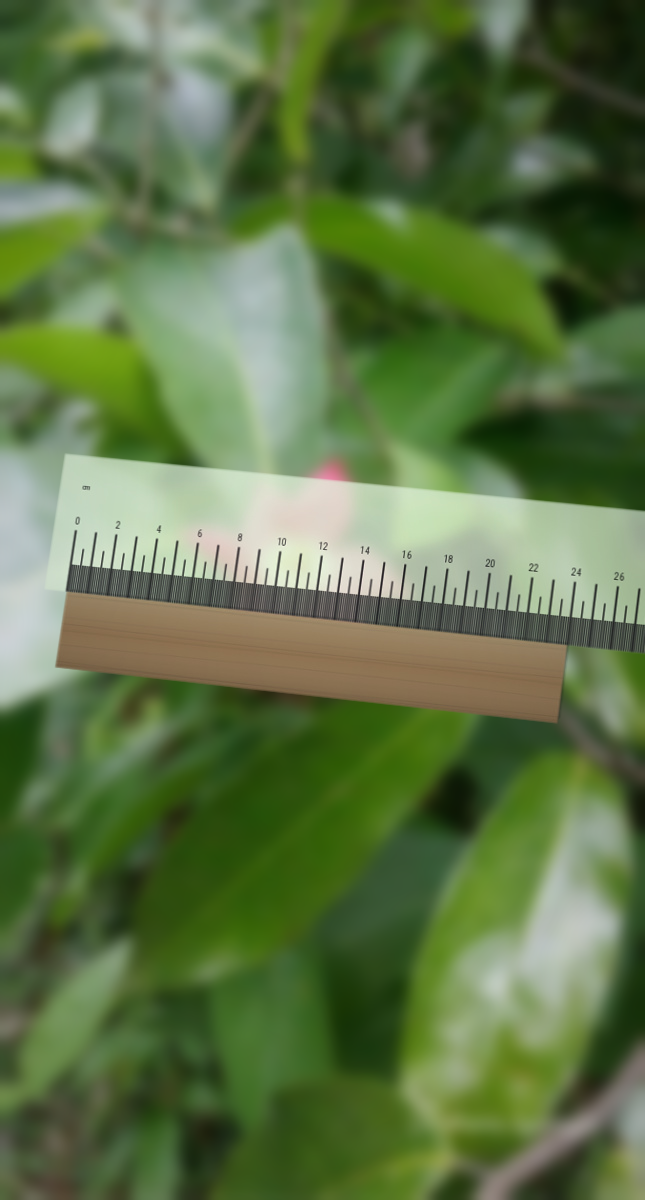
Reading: **24** cm
